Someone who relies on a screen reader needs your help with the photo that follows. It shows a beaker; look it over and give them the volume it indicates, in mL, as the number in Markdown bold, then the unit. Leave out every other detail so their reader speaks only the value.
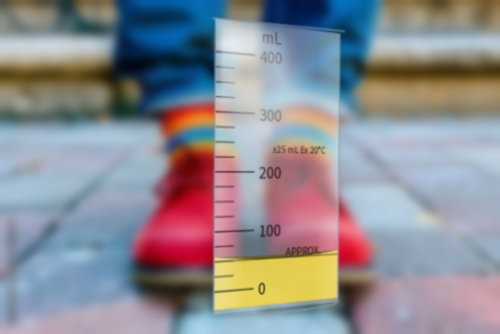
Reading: **50** mL
